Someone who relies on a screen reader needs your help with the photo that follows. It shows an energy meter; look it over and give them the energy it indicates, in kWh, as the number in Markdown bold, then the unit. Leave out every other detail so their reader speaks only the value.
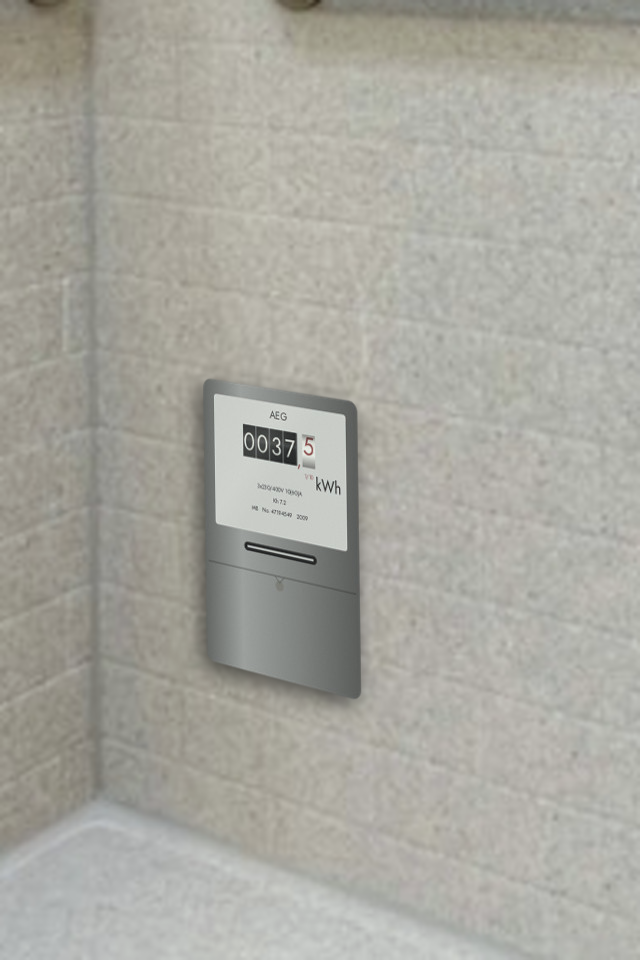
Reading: **37.5** kWh
